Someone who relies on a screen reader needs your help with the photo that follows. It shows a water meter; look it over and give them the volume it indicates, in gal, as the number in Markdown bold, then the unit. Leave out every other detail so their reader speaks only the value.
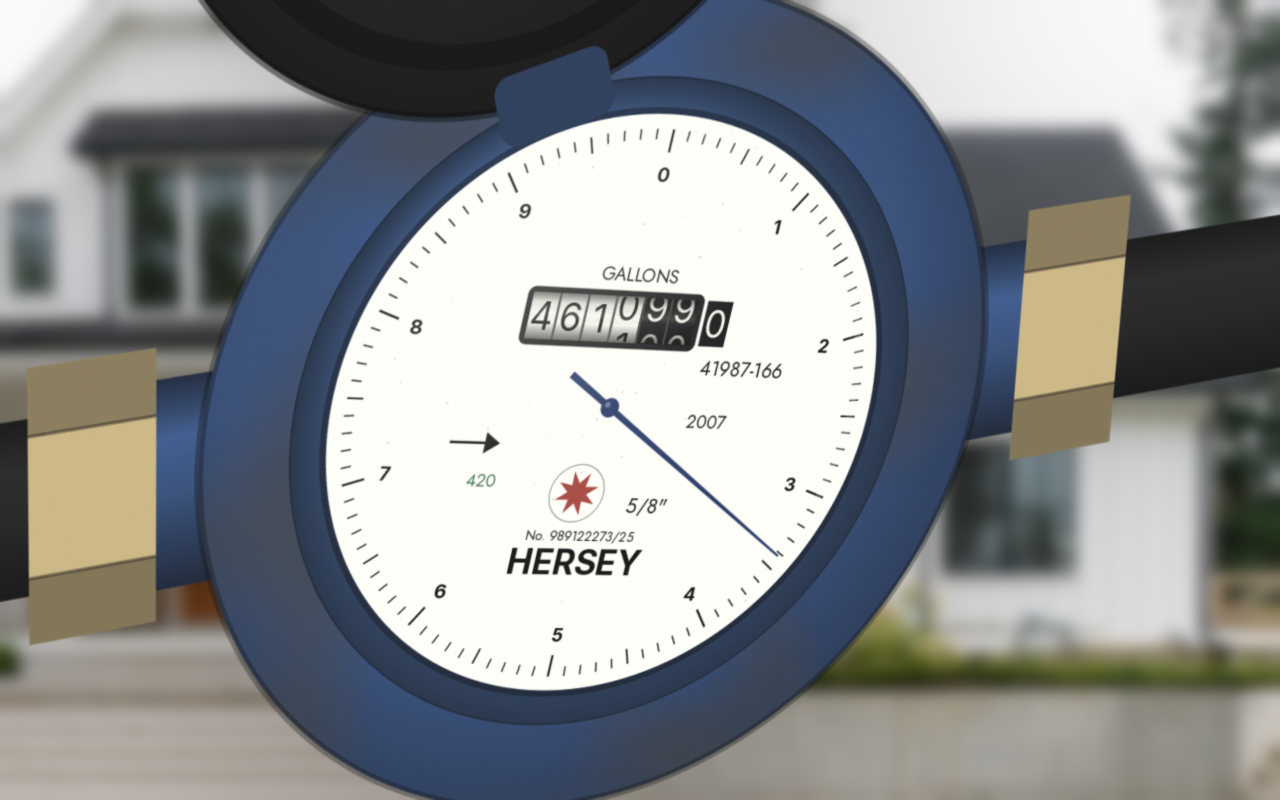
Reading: **4610993.4** gal
